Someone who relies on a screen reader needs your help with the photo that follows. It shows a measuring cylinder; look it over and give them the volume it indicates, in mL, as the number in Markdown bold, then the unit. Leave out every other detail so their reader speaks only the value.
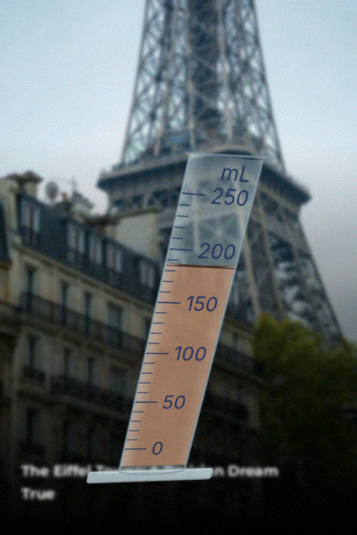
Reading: **185** mL
